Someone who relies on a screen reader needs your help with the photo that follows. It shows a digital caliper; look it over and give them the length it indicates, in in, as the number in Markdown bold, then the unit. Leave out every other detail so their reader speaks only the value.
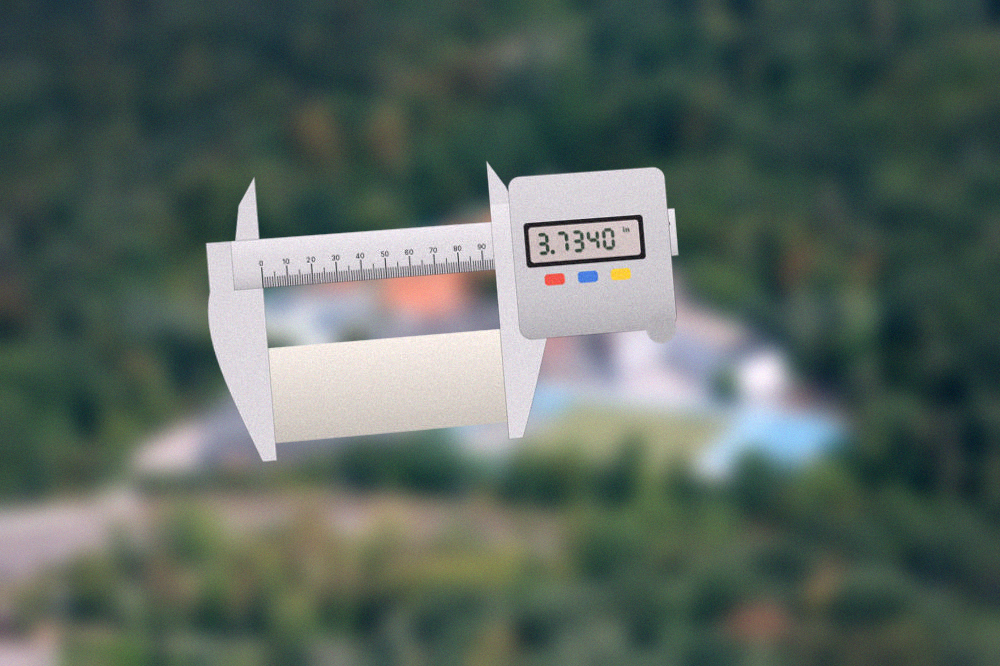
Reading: **3.7340** in
